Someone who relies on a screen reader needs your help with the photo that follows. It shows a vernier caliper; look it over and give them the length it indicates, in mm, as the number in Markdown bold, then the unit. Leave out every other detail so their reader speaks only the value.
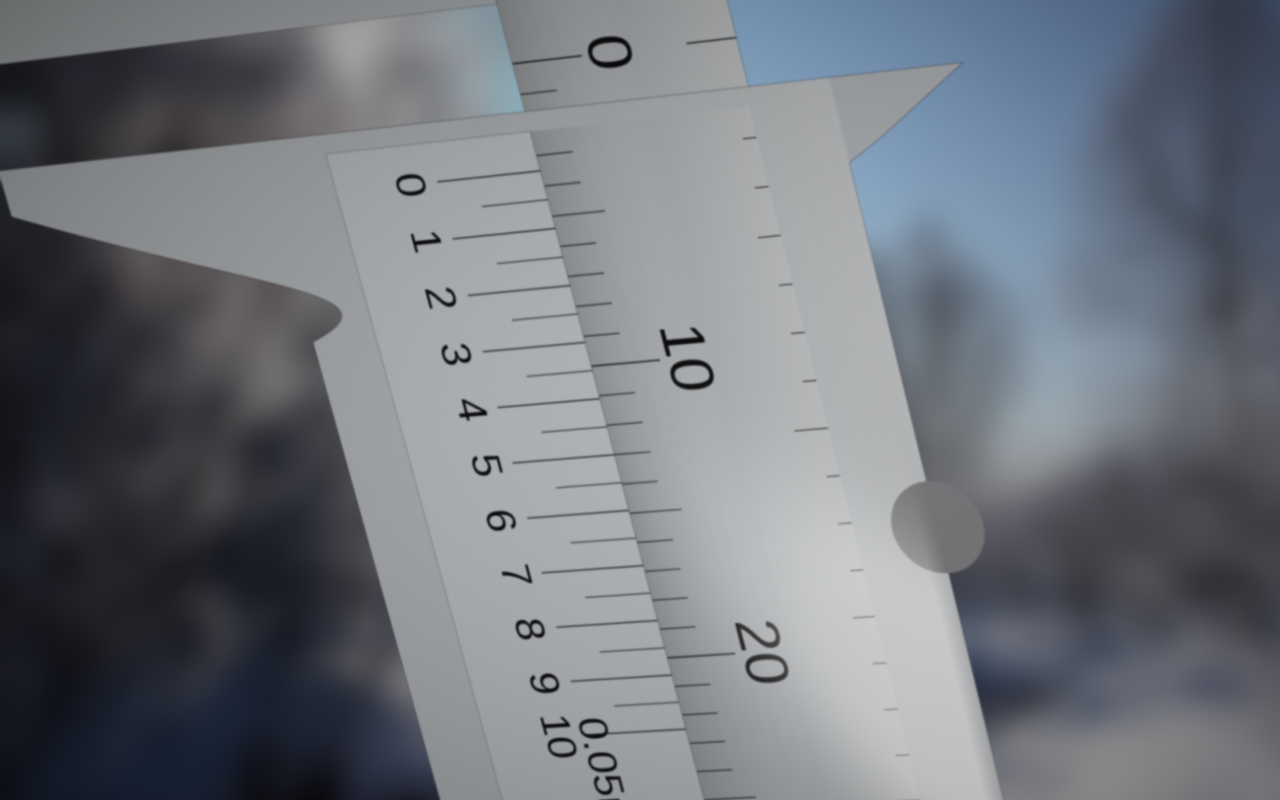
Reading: **3.50** mm
